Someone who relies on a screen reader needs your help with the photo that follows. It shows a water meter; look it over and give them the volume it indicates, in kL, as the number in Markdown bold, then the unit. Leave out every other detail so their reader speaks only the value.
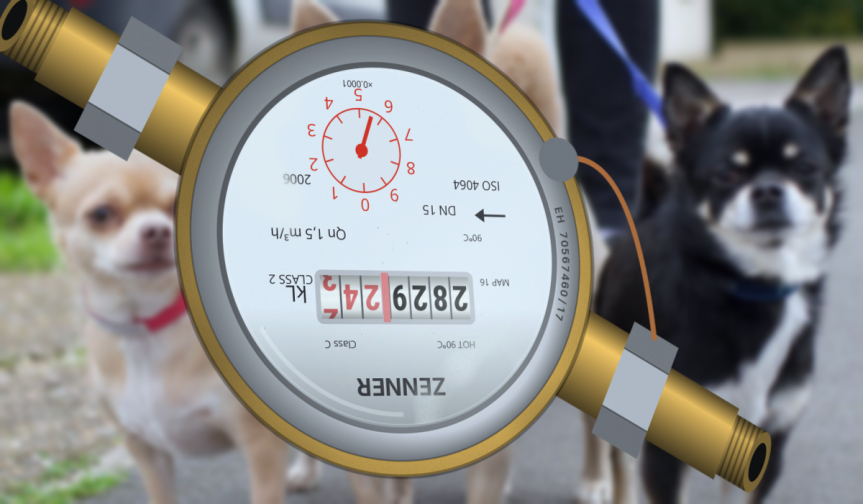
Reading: **2829.2425** kL
